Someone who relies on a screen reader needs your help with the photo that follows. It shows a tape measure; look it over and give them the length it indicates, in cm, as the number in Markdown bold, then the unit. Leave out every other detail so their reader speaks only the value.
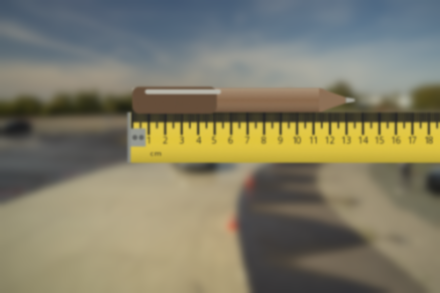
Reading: **13.5** cm
